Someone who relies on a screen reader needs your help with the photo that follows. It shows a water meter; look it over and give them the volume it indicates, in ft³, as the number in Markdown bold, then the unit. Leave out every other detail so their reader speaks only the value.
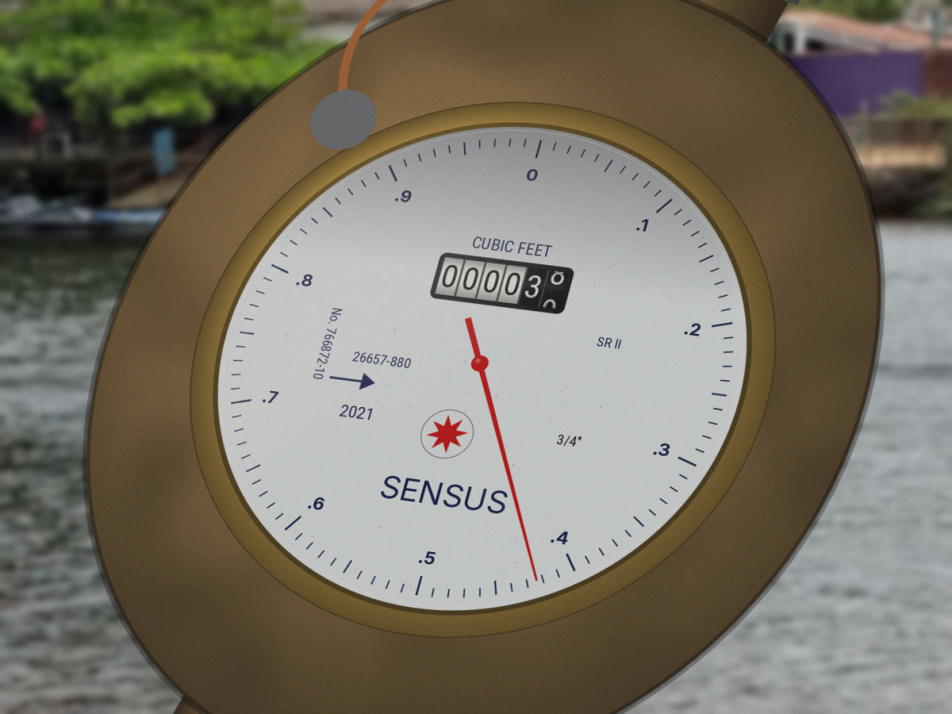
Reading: **38.42** ft³
